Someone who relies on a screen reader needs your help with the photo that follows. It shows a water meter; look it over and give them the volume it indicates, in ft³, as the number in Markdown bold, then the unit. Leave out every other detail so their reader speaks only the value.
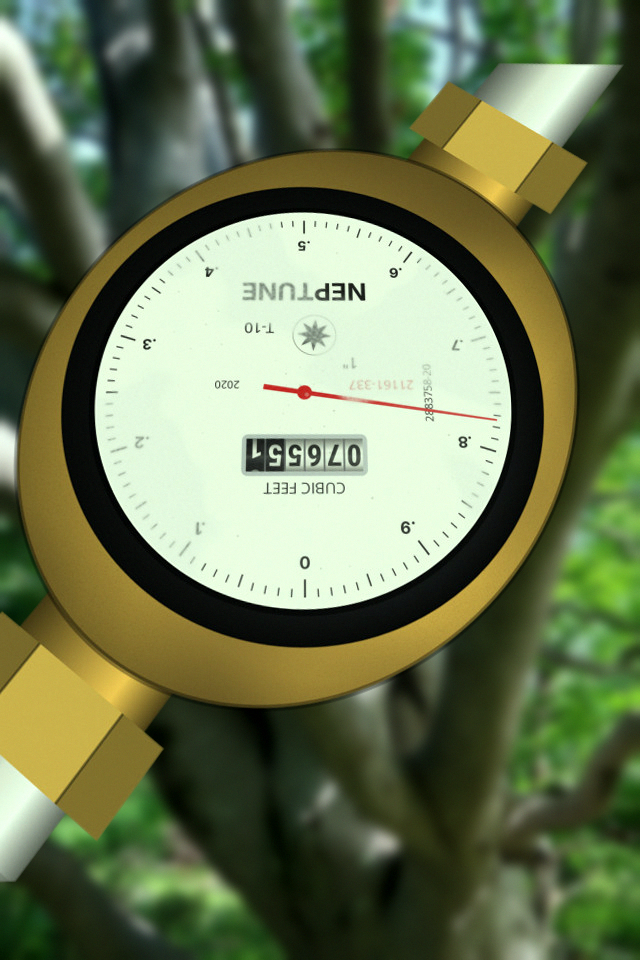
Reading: **76550.77** ft³
